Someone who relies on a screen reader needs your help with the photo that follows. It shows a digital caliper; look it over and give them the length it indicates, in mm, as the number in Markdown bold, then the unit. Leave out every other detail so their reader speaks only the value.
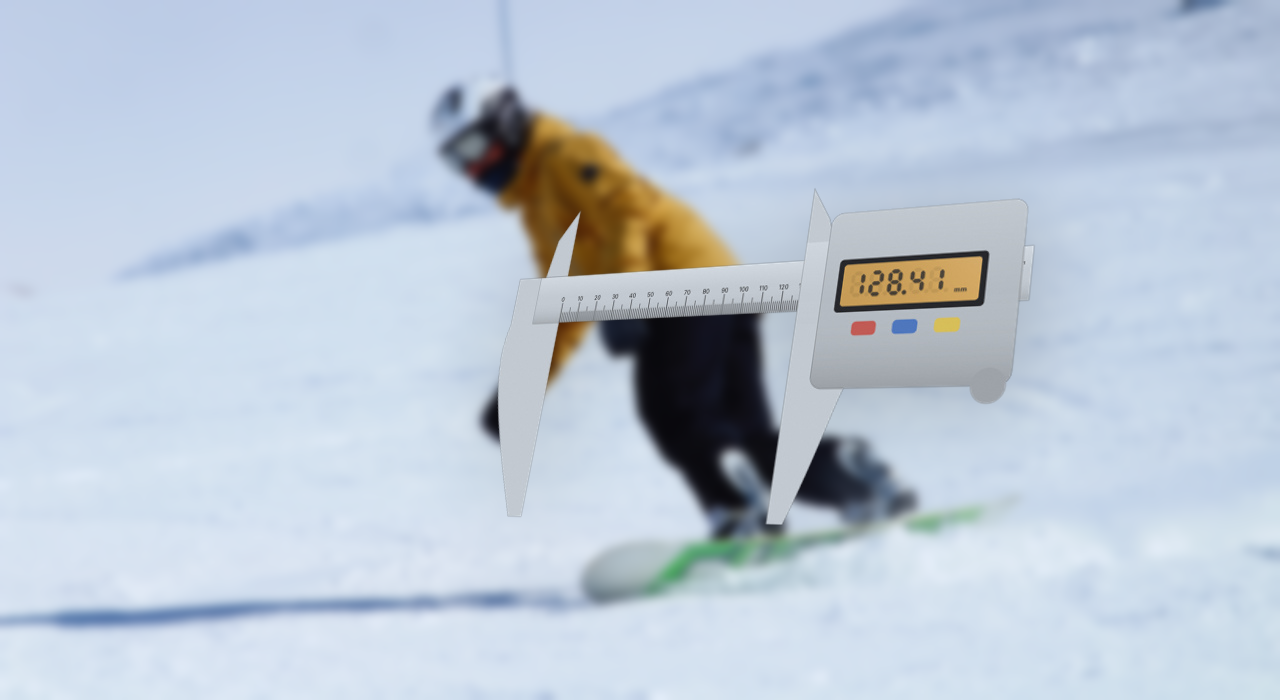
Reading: **128.41** mm
